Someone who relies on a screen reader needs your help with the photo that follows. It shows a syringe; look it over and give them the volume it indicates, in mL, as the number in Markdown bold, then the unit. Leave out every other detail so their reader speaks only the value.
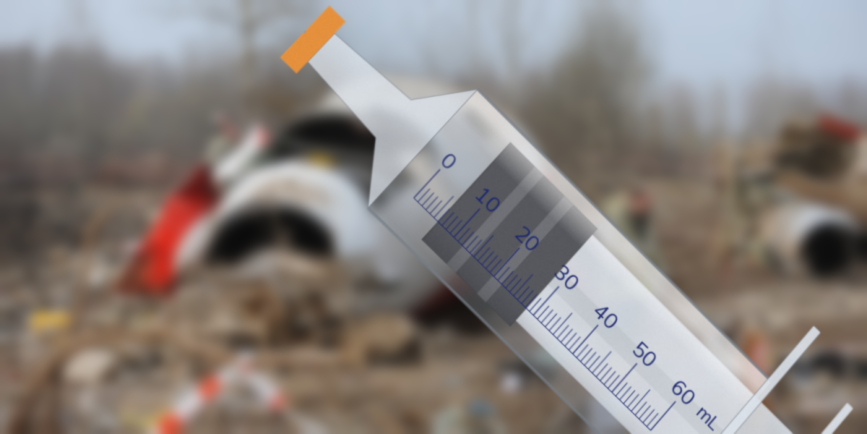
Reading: **6** mL
